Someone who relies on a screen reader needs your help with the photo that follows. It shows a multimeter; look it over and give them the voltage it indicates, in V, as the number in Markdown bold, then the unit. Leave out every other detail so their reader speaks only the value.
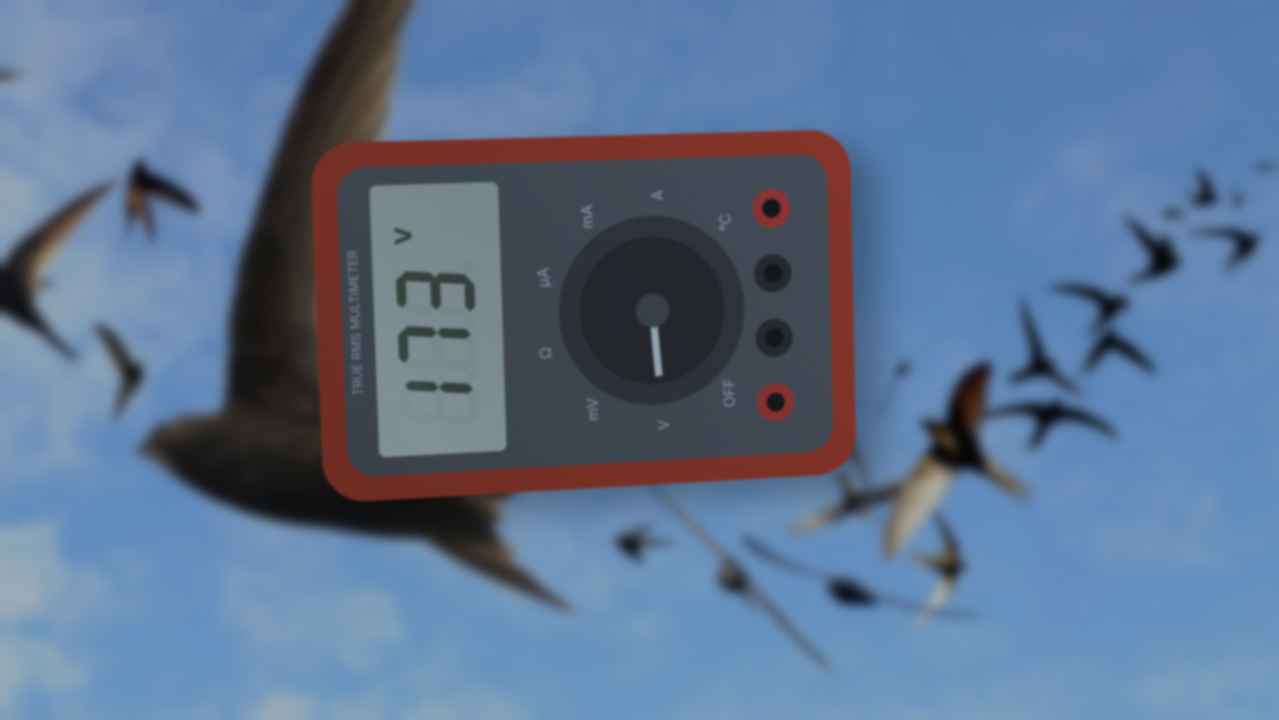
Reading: **173** V
